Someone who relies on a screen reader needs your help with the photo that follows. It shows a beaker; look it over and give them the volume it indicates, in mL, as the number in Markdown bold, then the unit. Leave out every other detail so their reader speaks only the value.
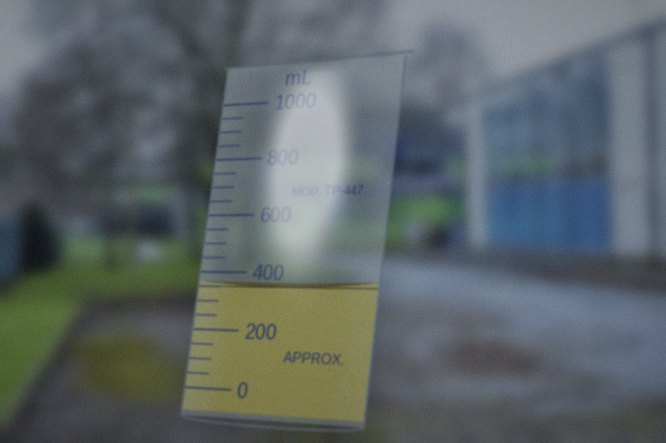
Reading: **350** mL
